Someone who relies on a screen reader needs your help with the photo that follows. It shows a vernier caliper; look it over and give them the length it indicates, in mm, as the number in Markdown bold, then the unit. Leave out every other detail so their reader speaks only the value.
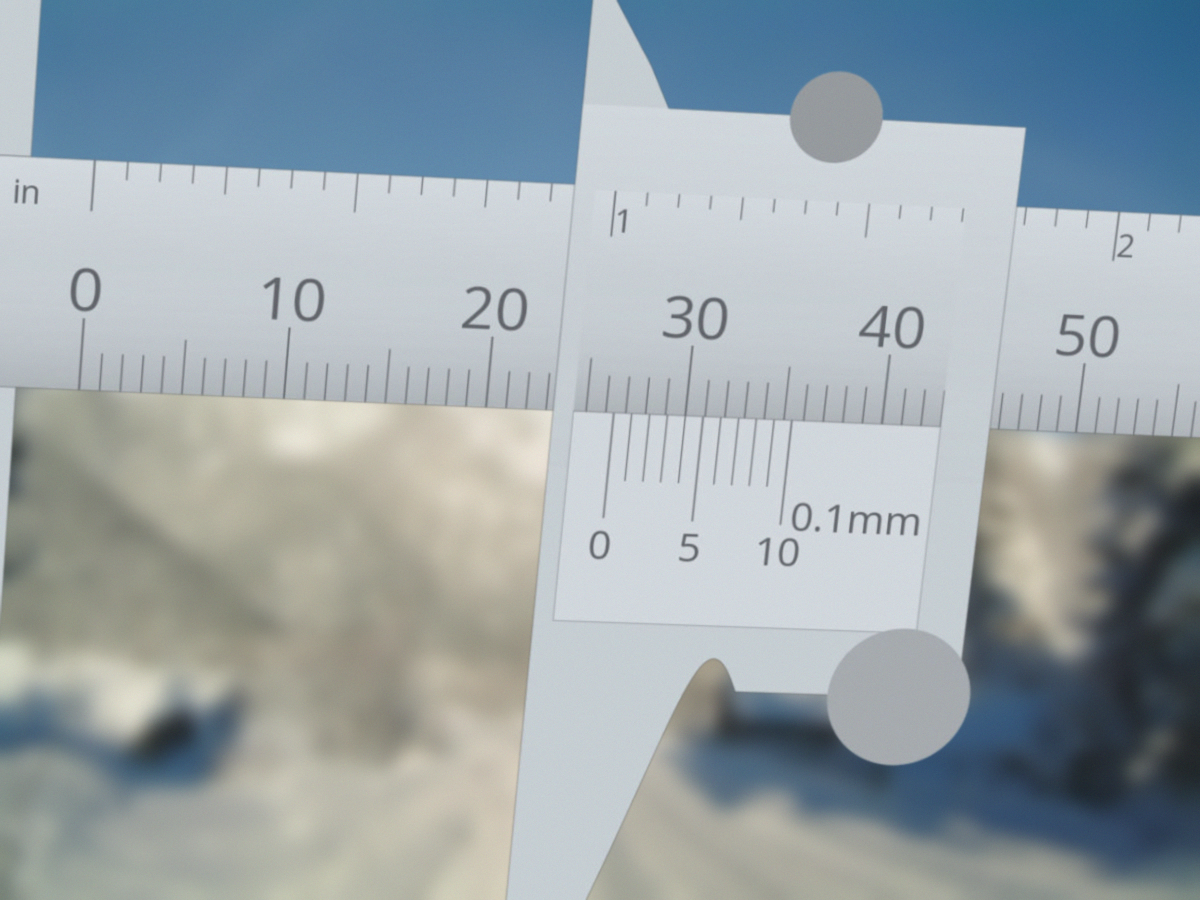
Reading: **26.4** mm
